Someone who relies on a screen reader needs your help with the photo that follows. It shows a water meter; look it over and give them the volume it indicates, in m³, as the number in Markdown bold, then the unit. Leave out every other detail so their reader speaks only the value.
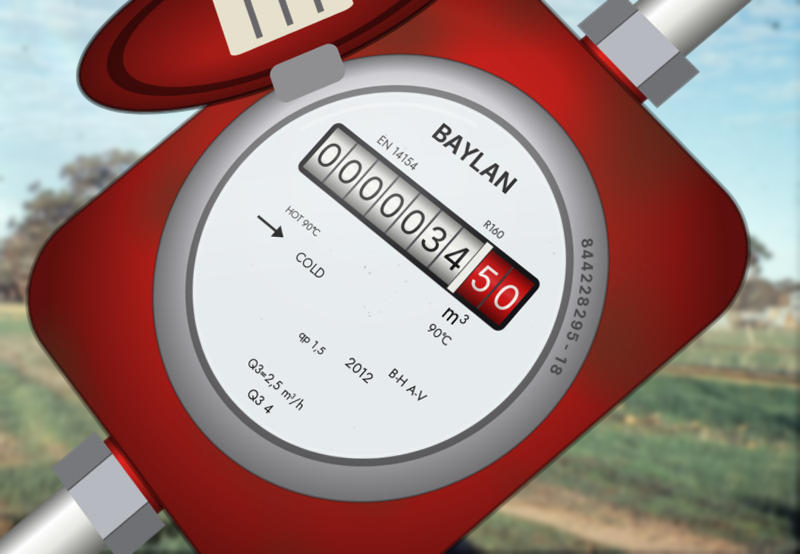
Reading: **34.50** m³
